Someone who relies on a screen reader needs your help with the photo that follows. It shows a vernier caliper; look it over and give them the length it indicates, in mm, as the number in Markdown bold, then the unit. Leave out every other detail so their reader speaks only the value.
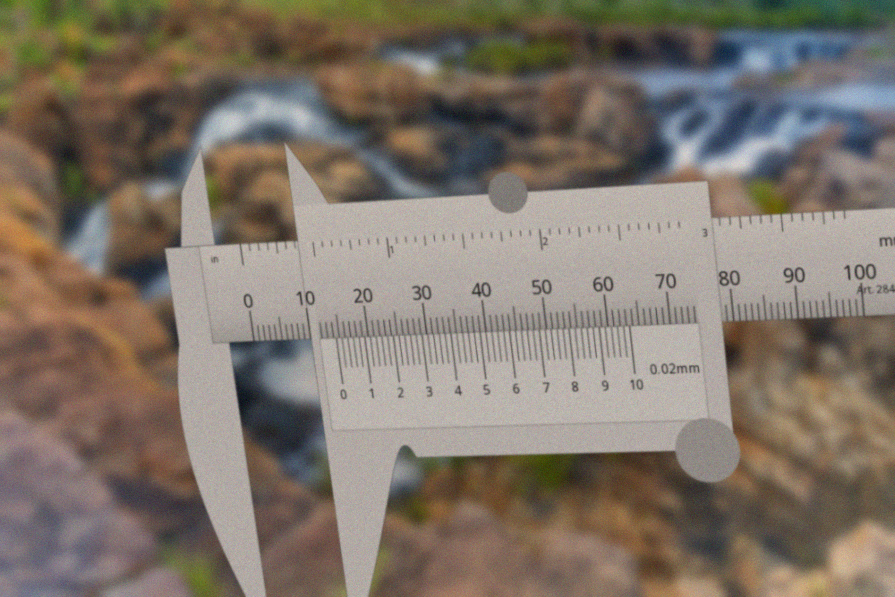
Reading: **14.5** mm
